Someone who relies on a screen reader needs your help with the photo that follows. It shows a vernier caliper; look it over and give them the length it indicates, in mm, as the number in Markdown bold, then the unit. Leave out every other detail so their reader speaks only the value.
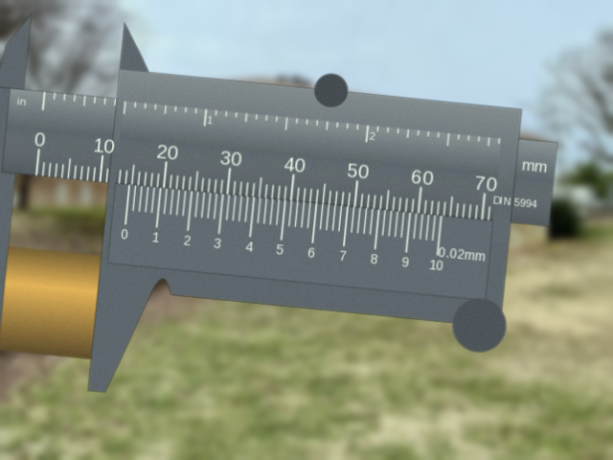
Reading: **14.6** mm
